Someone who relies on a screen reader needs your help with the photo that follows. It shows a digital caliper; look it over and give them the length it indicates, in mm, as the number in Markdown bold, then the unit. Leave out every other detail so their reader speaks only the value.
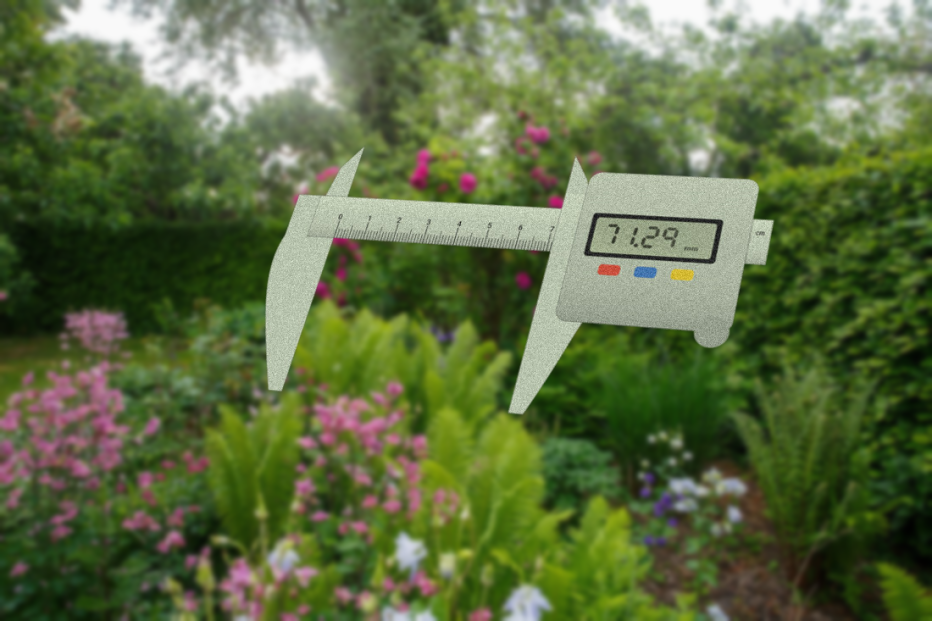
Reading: **71.29** mm
